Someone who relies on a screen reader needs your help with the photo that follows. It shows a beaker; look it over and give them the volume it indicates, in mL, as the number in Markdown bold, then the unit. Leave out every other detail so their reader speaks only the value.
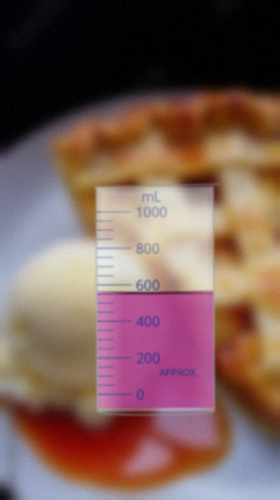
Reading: **550** mL
